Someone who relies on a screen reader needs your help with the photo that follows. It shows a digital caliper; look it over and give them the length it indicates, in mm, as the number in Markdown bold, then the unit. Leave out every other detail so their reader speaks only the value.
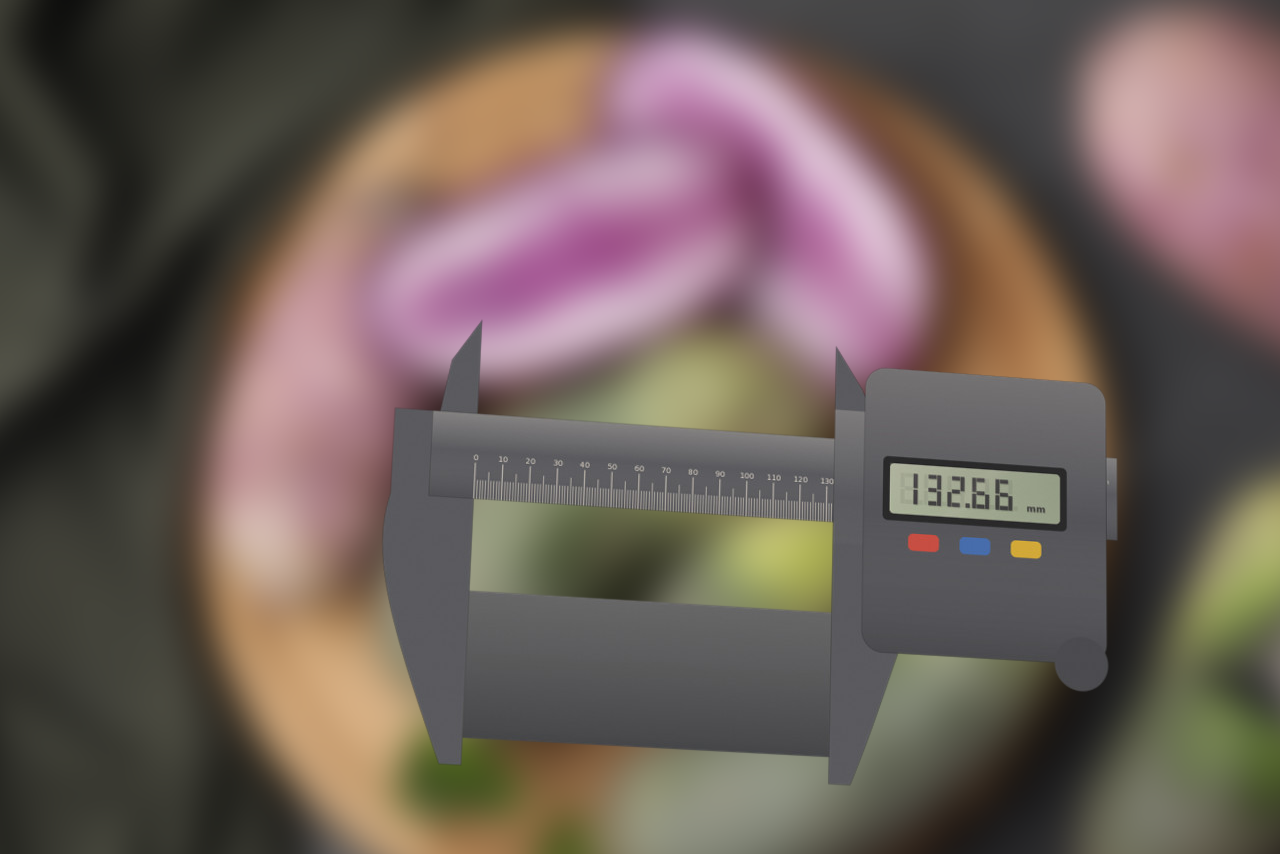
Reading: **132.66** mm
